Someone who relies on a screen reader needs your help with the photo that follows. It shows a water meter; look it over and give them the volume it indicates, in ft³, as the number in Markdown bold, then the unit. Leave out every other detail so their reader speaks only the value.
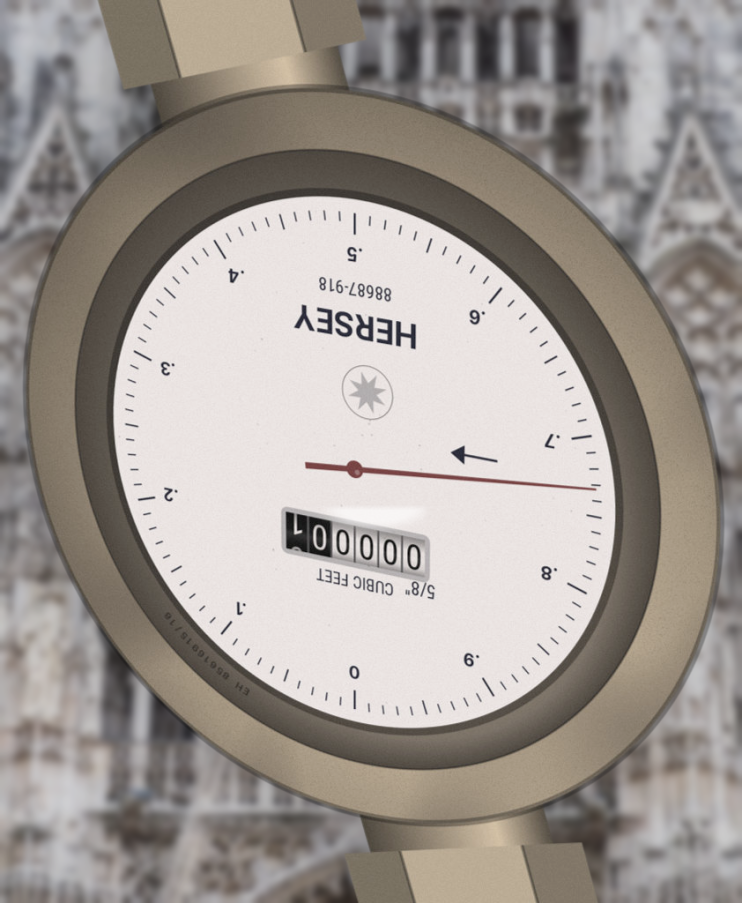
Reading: **0.73** ft³
